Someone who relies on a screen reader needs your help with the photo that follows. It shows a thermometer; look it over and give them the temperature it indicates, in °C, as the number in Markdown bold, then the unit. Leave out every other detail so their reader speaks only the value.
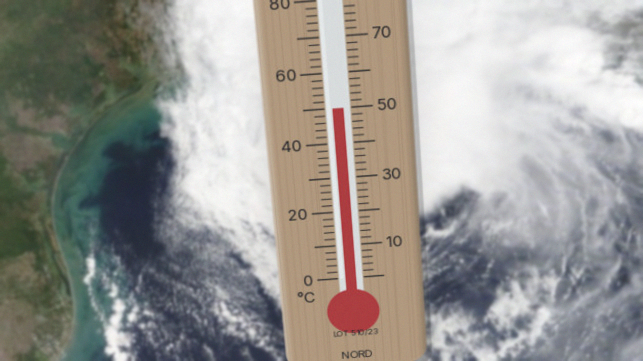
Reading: **50** °C
